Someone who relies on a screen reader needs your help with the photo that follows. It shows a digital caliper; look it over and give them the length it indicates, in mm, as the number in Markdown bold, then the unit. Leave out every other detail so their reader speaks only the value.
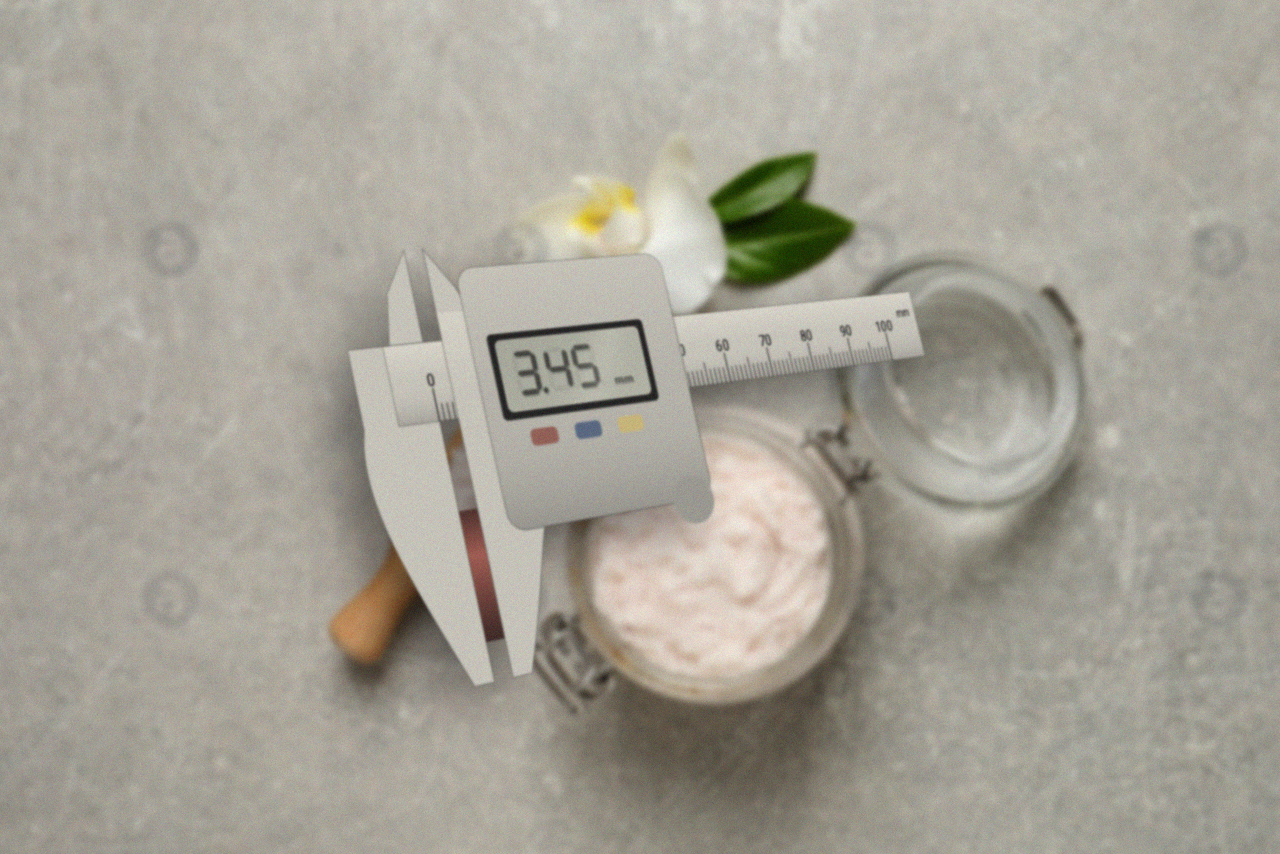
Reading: **3.45** mm
